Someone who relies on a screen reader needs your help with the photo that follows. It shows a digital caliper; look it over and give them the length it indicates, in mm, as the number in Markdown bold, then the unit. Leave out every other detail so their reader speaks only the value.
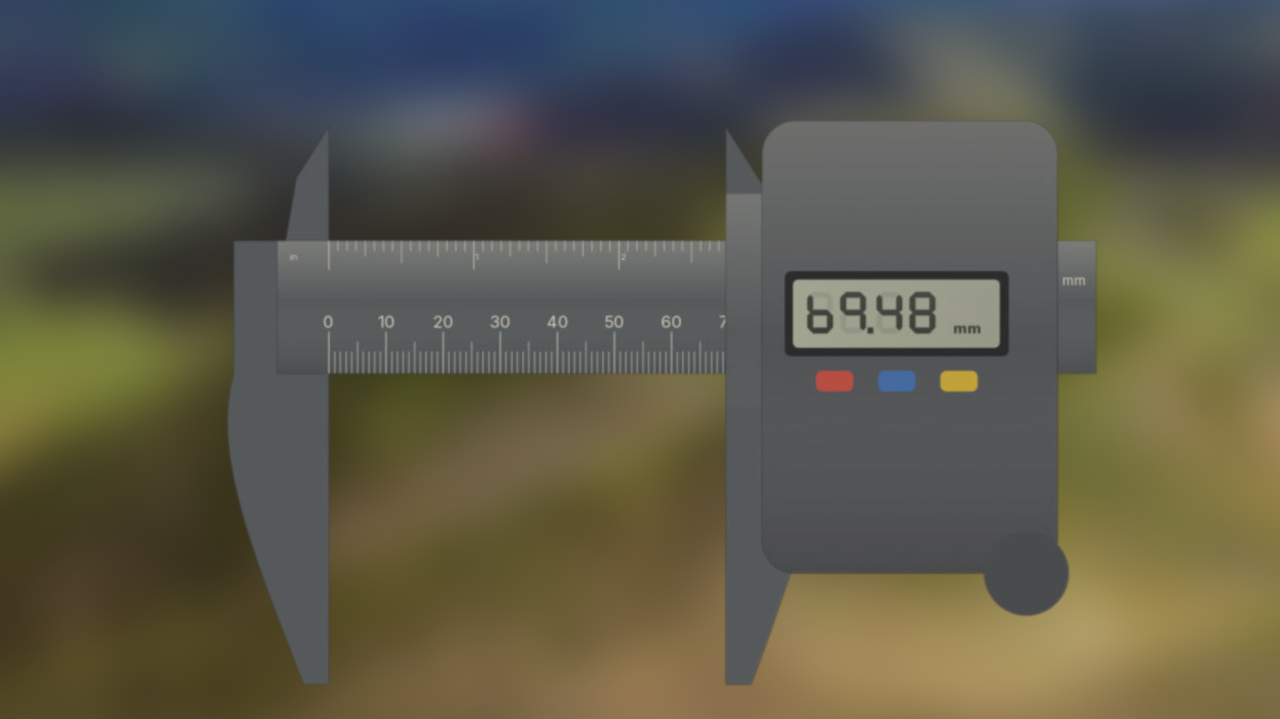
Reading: **69.48** mm
